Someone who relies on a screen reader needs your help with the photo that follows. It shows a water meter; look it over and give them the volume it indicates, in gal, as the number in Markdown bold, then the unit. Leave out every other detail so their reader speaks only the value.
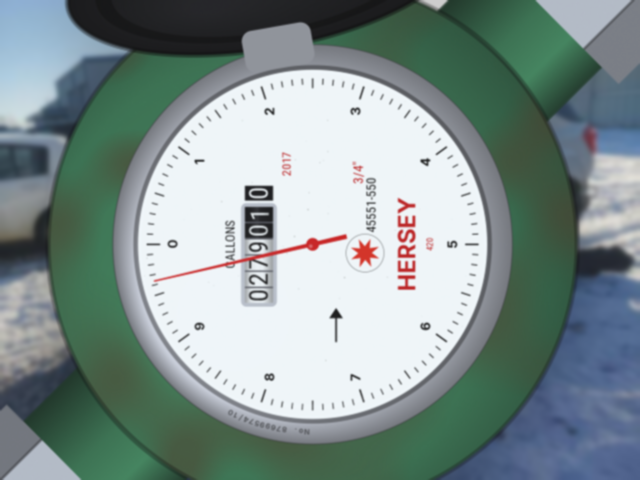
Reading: **279009.6** gal
